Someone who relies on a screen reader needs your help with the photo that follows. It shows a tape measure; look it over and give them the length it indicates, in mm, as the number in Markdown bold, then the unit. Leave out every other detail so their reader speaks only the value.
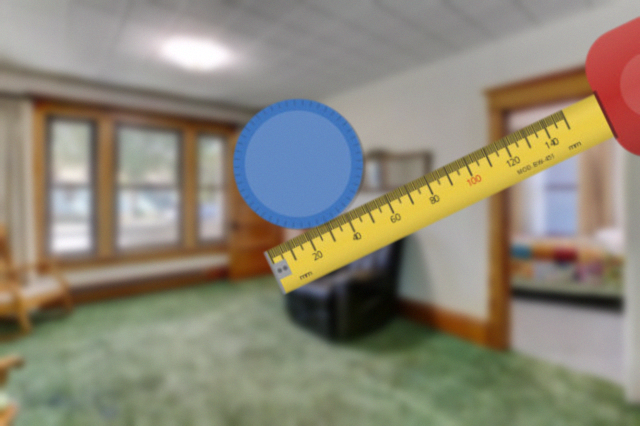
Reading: **60** mm
